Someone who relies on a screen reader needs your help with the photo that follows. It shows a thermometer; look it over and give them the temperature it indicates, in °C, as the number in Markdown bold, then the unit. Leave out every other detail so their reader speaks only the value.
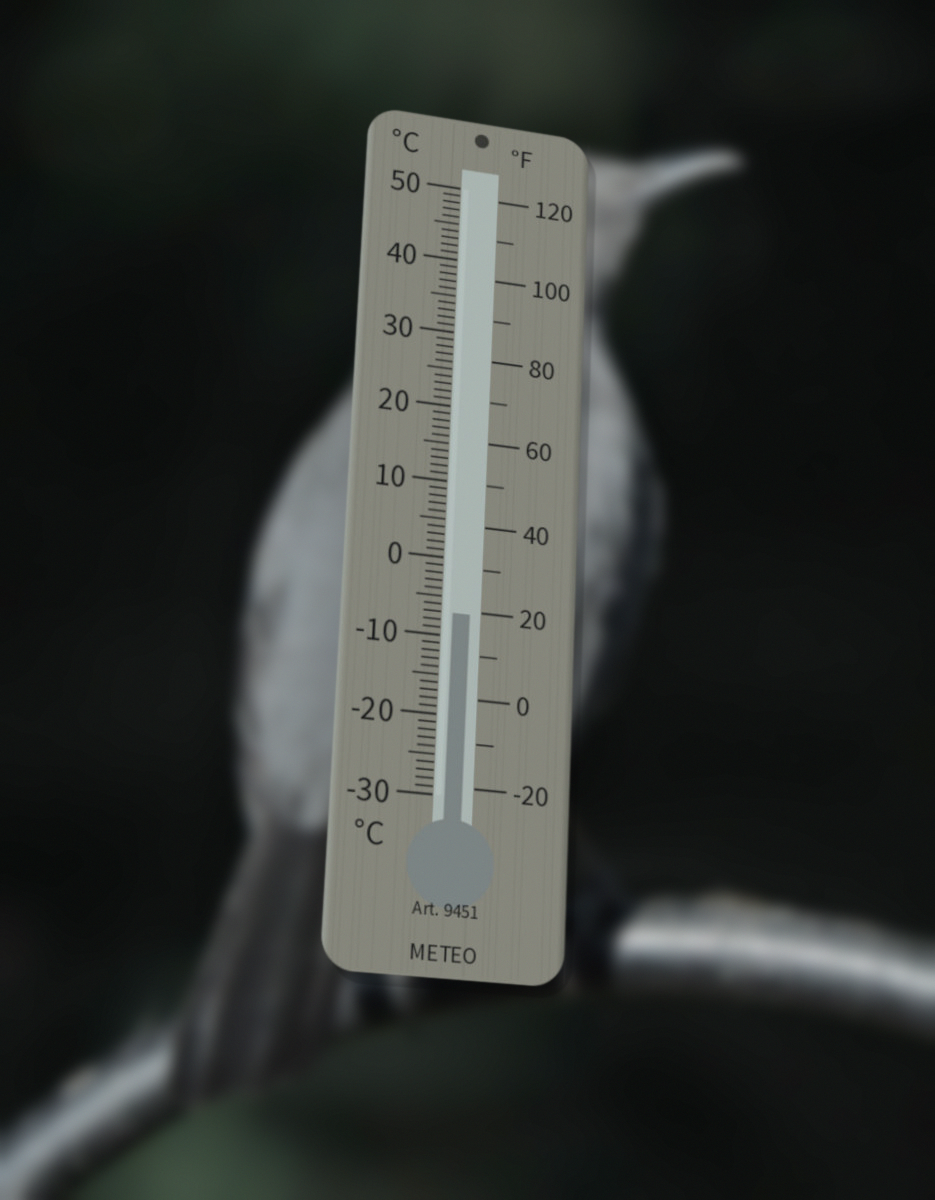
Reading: **-7** °C
